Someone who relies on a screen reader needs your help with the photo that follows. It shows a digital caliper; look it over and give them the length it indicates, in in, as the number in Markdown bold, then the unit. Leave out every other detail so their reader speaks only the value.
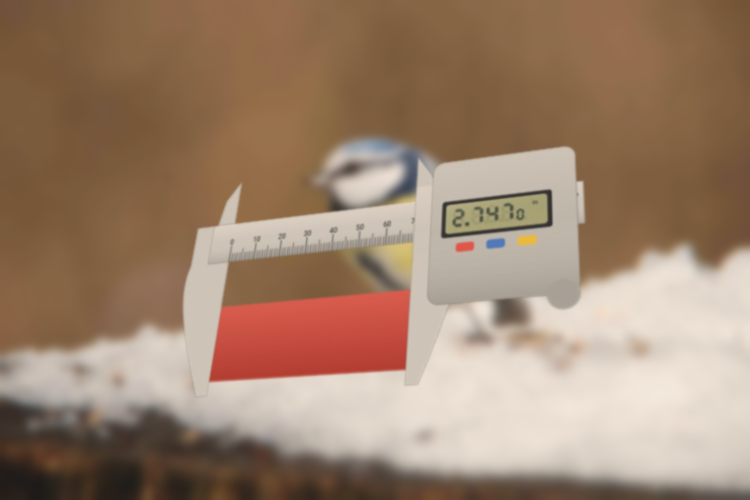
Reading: **2.7470** in
